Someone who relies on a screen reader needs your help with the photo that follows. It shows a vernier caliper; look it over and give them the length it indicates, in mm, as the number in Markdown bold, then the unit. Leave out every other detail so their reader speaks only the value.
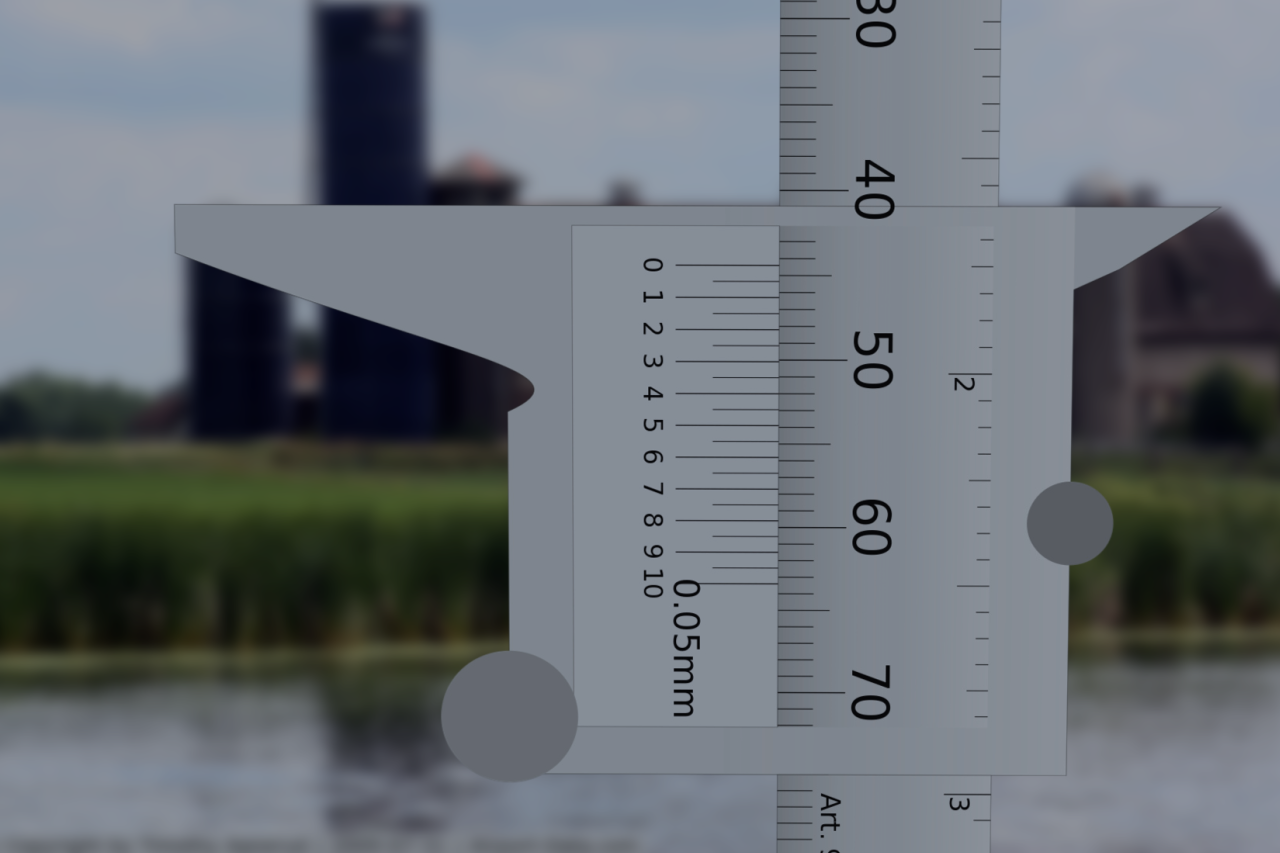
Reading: **44.4** mm
